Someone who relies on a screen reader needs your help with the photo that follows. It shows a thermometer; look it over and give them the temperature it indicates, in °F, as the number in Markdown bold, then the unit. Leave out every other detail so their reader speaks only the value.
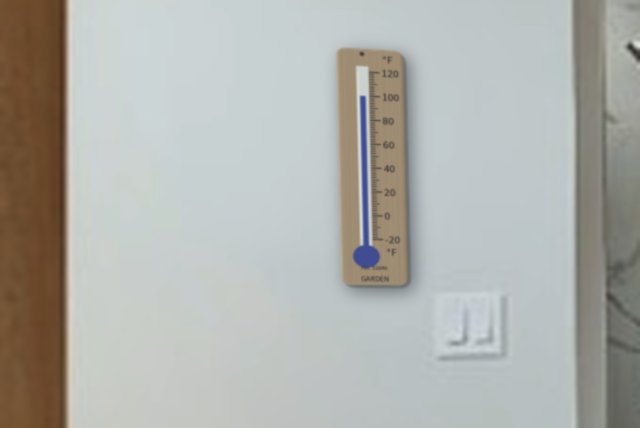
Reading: **100** °F
